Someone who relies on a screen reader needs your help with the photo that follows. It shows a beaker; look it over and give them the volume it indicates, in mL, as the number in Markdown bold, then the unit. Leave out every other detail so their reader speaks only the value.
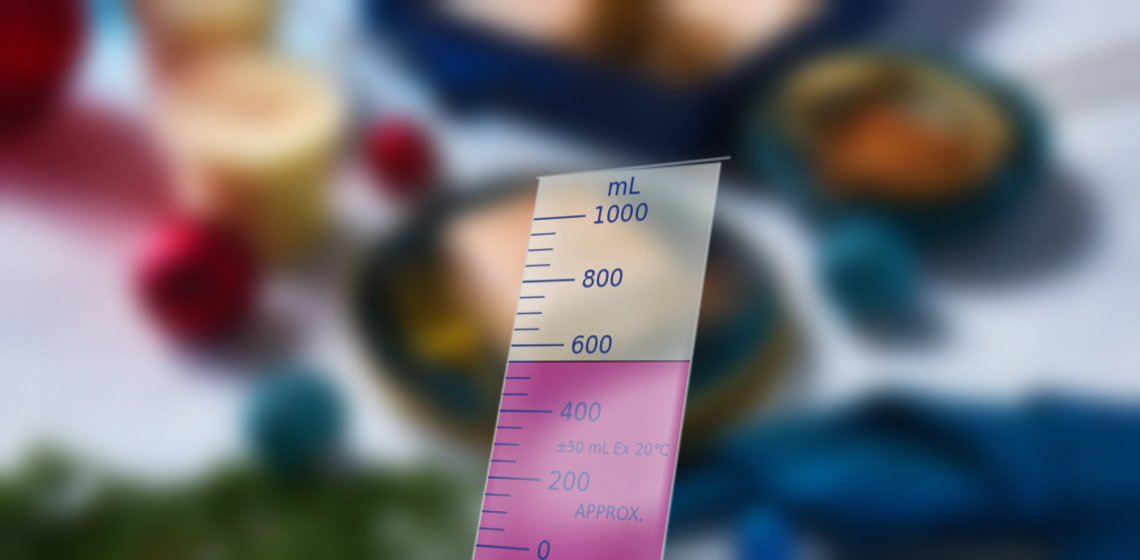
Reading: **550** mL
